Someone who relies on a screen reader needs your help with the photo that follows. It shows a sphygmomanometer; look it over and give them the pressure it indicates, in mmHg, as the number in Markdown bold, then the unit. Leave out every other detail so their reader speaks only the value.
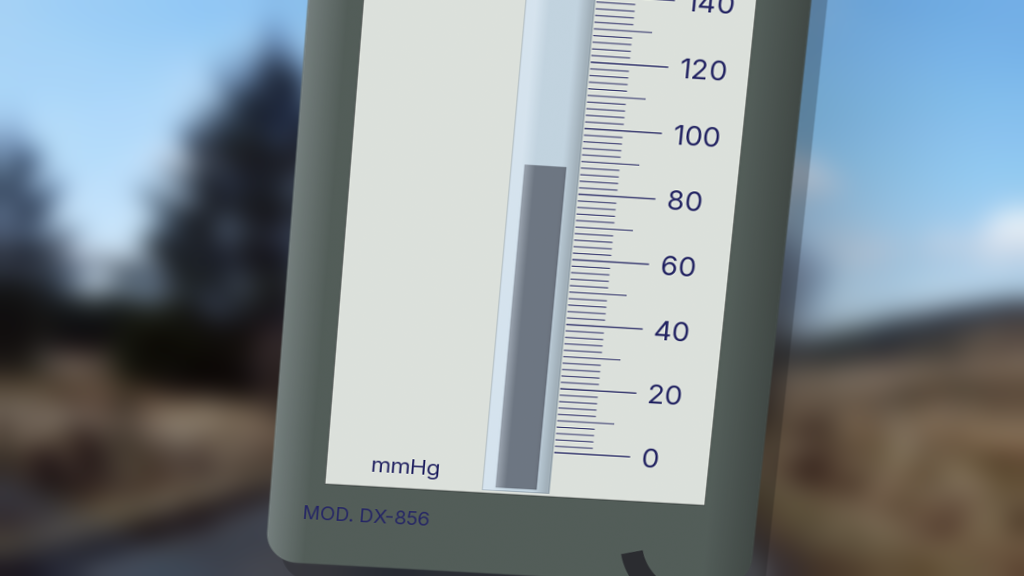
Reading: **88** mmHg
